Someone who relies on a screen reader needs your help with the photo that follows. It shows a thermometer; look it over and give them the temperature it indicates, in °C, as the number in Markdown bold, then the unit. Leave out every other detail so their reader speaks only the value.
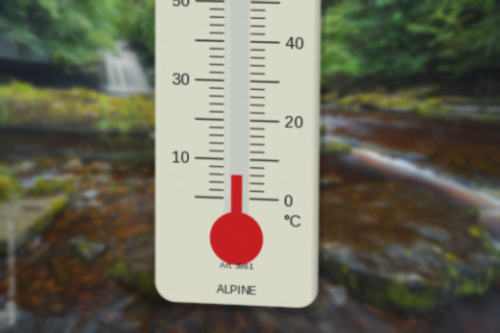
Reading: **6** °C
